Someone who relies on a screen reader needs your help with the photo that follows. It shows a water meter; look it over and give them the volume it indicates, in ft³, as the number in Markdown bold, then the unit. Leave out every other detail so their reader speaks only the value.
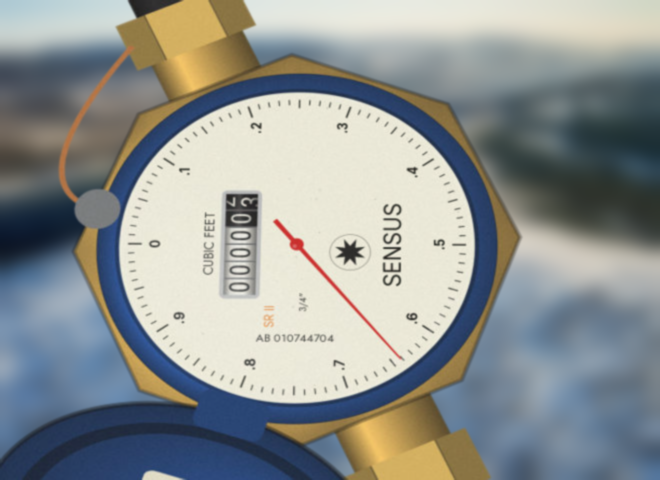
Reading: **2.64** ft³
